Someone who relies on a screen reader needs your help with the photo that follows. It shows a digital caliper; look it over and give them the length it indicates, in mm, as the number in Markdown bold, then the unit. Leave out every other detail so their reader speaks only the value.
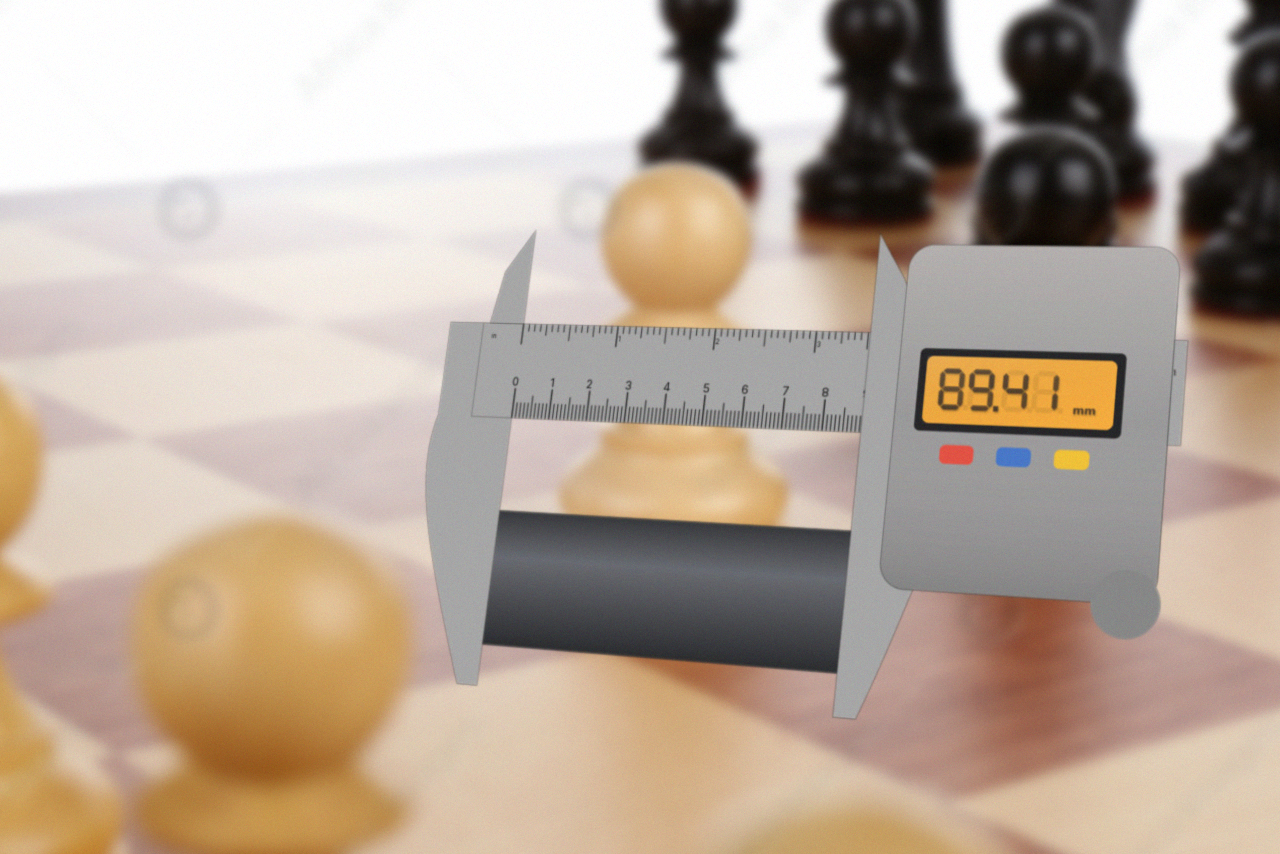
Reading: **89.41** mm
